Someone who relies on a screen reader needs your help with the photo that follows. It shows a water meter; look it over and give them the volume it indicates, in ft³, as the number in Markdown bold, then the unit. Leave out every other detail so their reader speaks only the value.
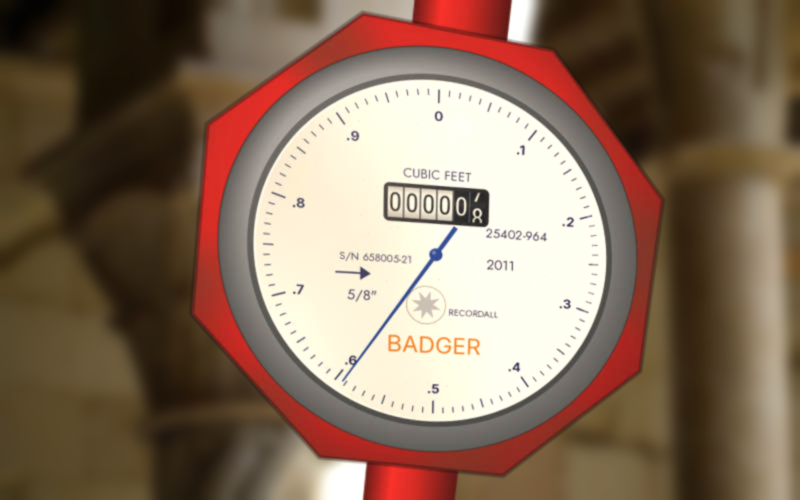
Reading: **7.59** ft³
